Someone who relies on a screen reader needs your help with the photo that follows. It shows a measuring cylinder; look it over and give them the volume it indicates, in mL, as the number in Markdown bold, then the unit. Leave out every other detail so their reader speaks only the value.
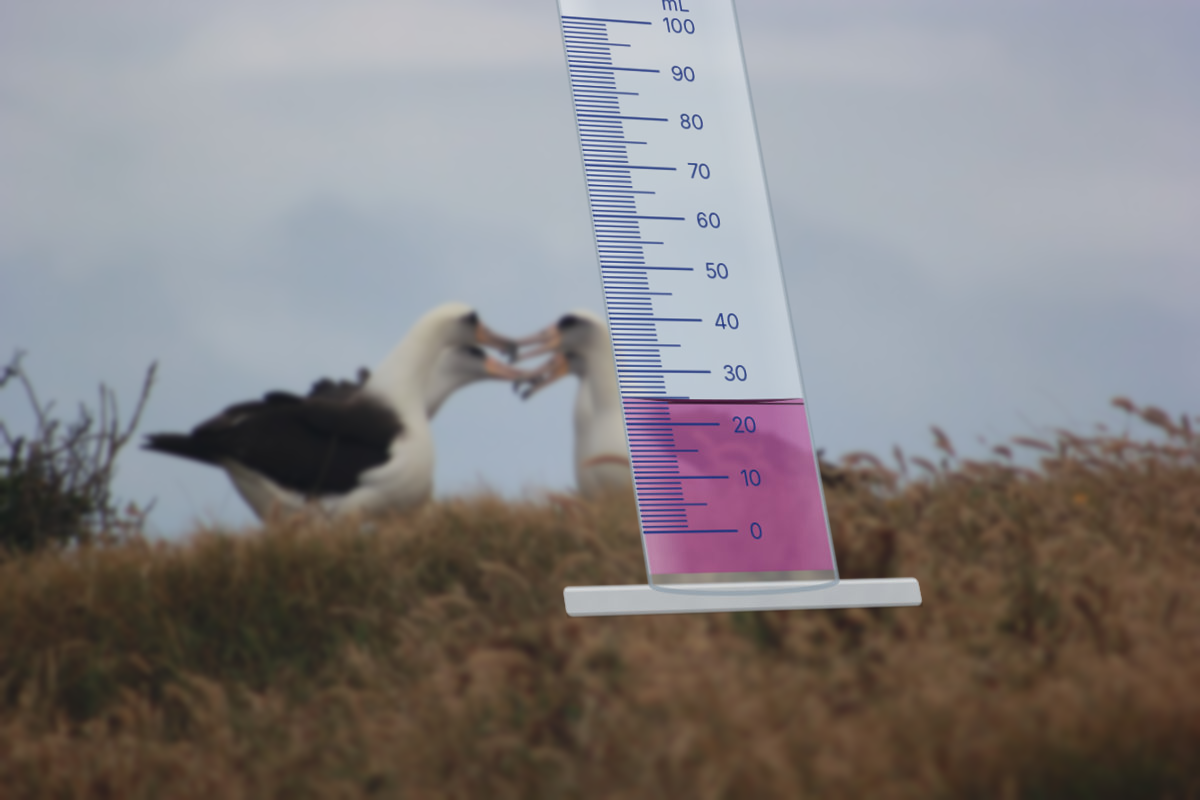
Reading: **24** mL
